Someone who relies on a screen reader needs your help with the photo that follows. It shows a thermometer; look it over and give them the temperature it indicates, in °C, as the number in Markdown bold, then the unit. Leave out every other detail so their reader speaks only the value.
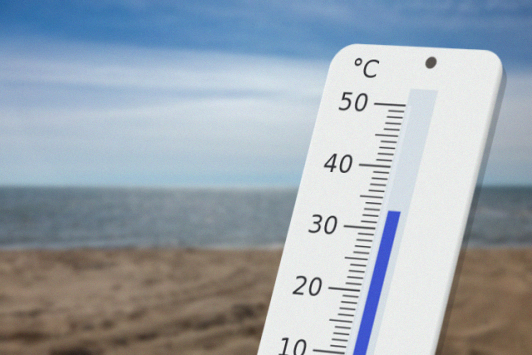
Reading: **33** °C
